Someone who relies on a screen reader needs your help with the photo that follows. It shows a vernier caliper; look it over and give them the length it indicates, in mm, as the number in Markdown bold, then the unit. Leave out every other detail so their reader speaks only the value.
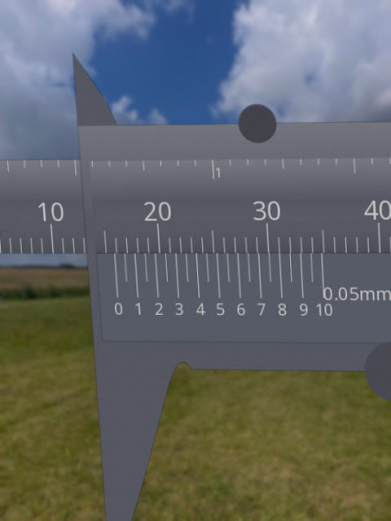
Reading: **15.8** mm
